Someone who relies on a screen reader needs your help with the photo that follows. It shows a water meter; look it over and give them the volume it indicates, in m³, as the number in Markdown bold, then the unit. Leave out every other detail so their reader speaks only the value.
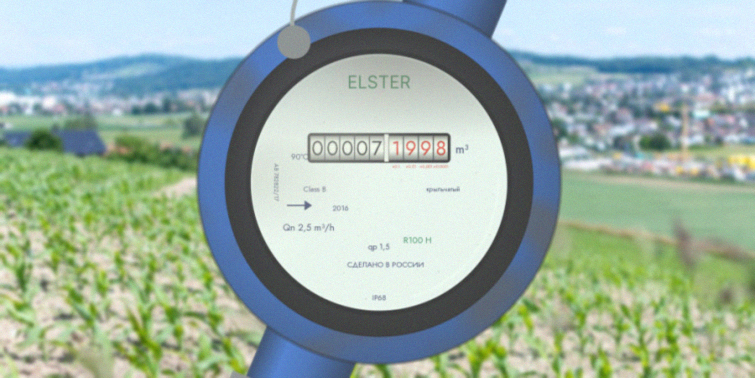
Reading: **7.1998** m³
